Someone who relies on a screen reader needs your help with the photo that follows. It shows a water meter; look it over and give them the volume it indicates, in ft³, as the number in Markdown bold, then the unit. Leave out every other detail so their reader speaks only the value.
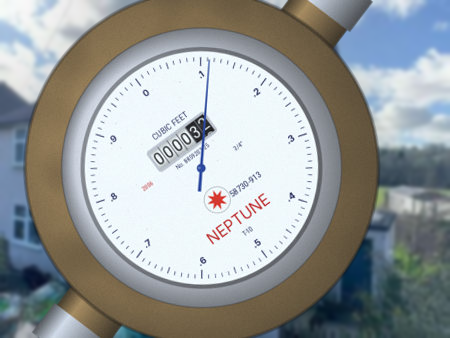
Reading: **32.11** ft³
